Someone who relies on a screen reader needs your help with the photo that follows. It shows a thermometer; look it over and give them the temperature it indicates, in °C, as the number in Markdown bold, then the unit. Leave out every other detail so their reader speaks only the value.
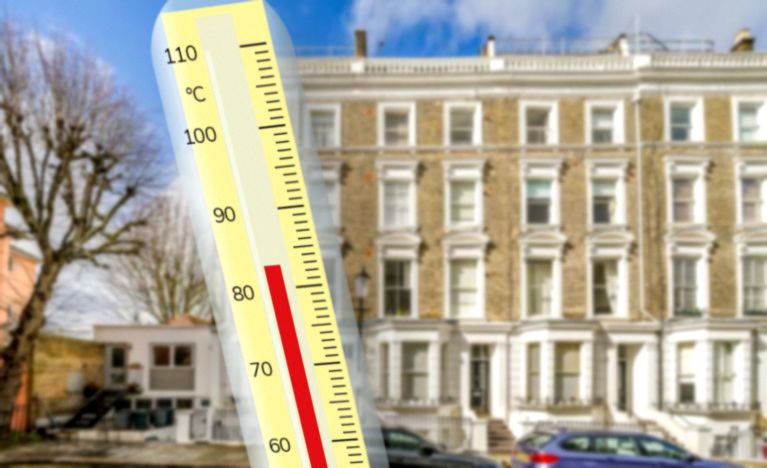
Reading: **83** °C
